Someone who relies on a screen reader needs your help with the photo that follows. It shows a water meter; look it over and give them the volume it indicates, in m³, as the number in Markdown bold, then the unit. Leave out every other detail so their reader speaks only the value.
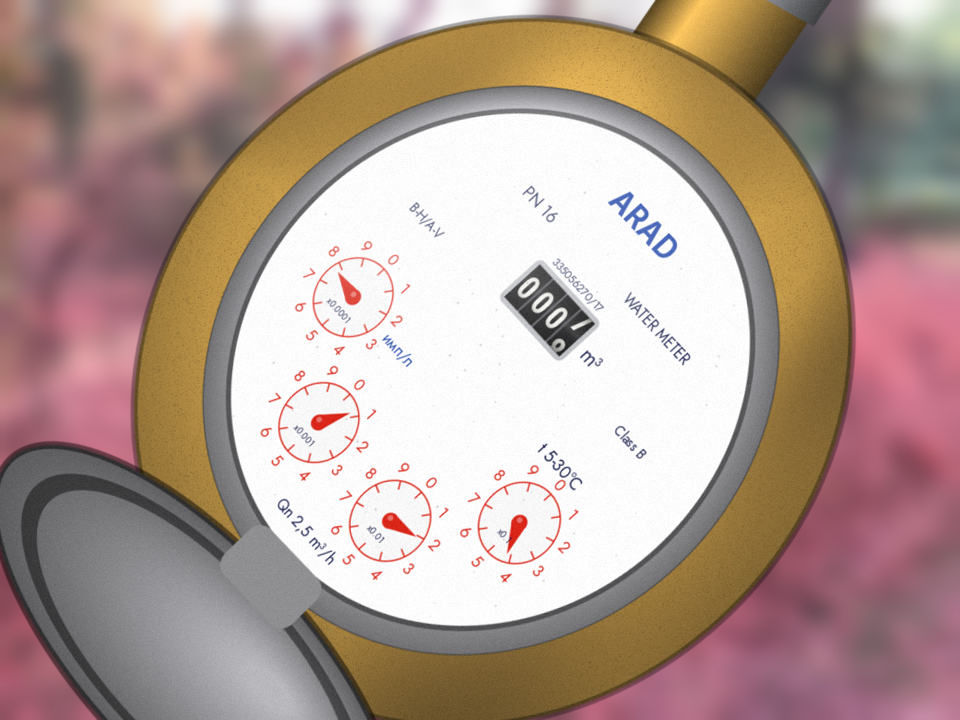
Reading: **7.4207** m³
